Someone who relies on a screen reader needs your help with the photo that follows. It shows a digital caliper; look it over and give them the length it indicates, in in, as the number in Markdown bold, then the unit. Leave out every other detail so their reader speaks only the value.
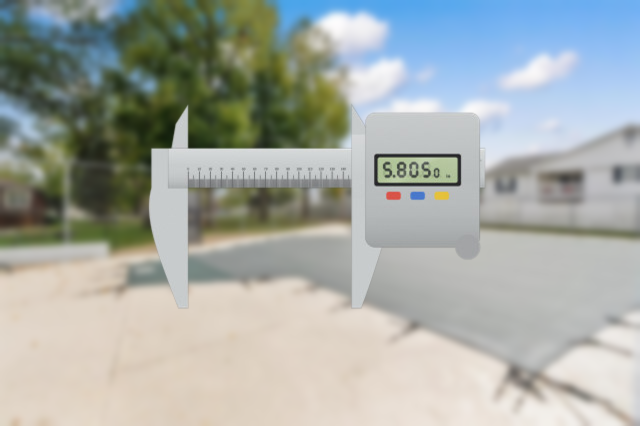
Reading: **5.8050** in
